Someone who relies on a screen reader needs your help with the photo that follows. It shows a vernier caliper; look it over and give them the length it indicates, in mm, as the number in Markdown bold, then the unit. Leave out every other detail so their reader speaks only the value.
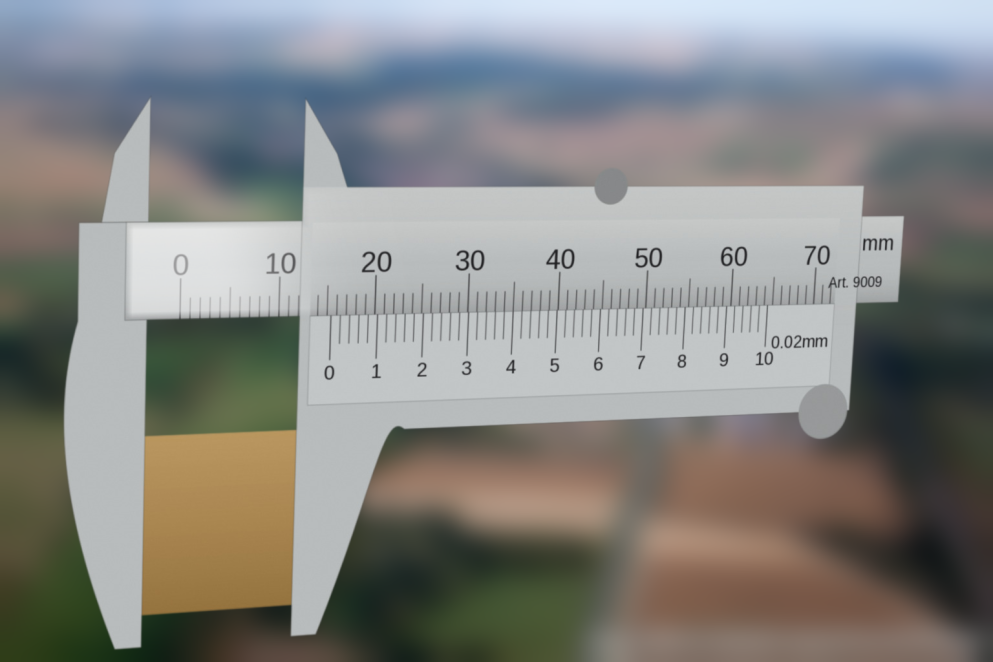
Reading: **15.4** mm
